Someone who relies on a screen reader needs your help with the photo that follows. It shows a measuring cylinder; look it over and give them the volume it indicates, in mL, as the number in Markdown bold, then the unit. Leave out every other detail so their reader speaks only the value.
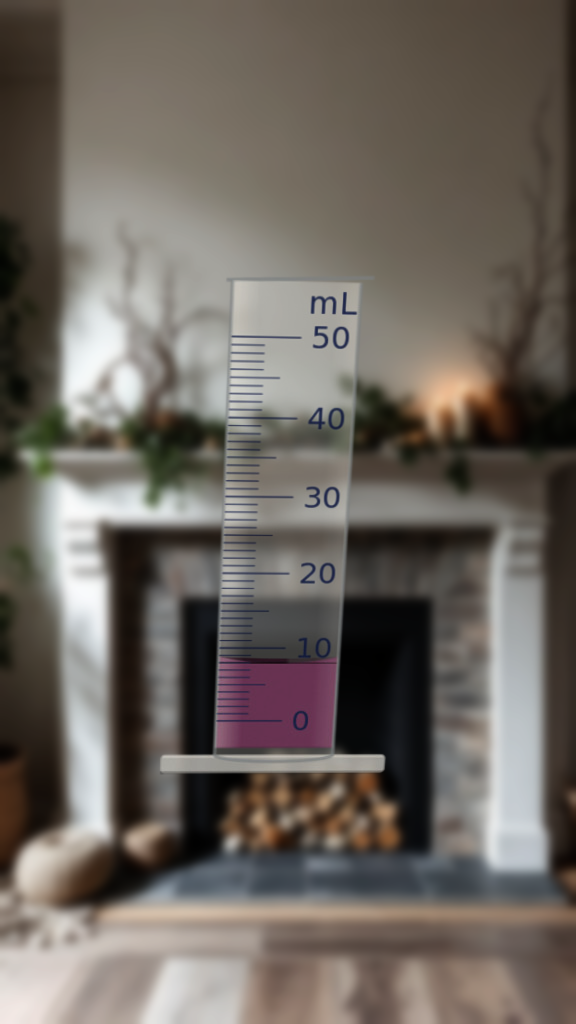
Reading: **8** mL
